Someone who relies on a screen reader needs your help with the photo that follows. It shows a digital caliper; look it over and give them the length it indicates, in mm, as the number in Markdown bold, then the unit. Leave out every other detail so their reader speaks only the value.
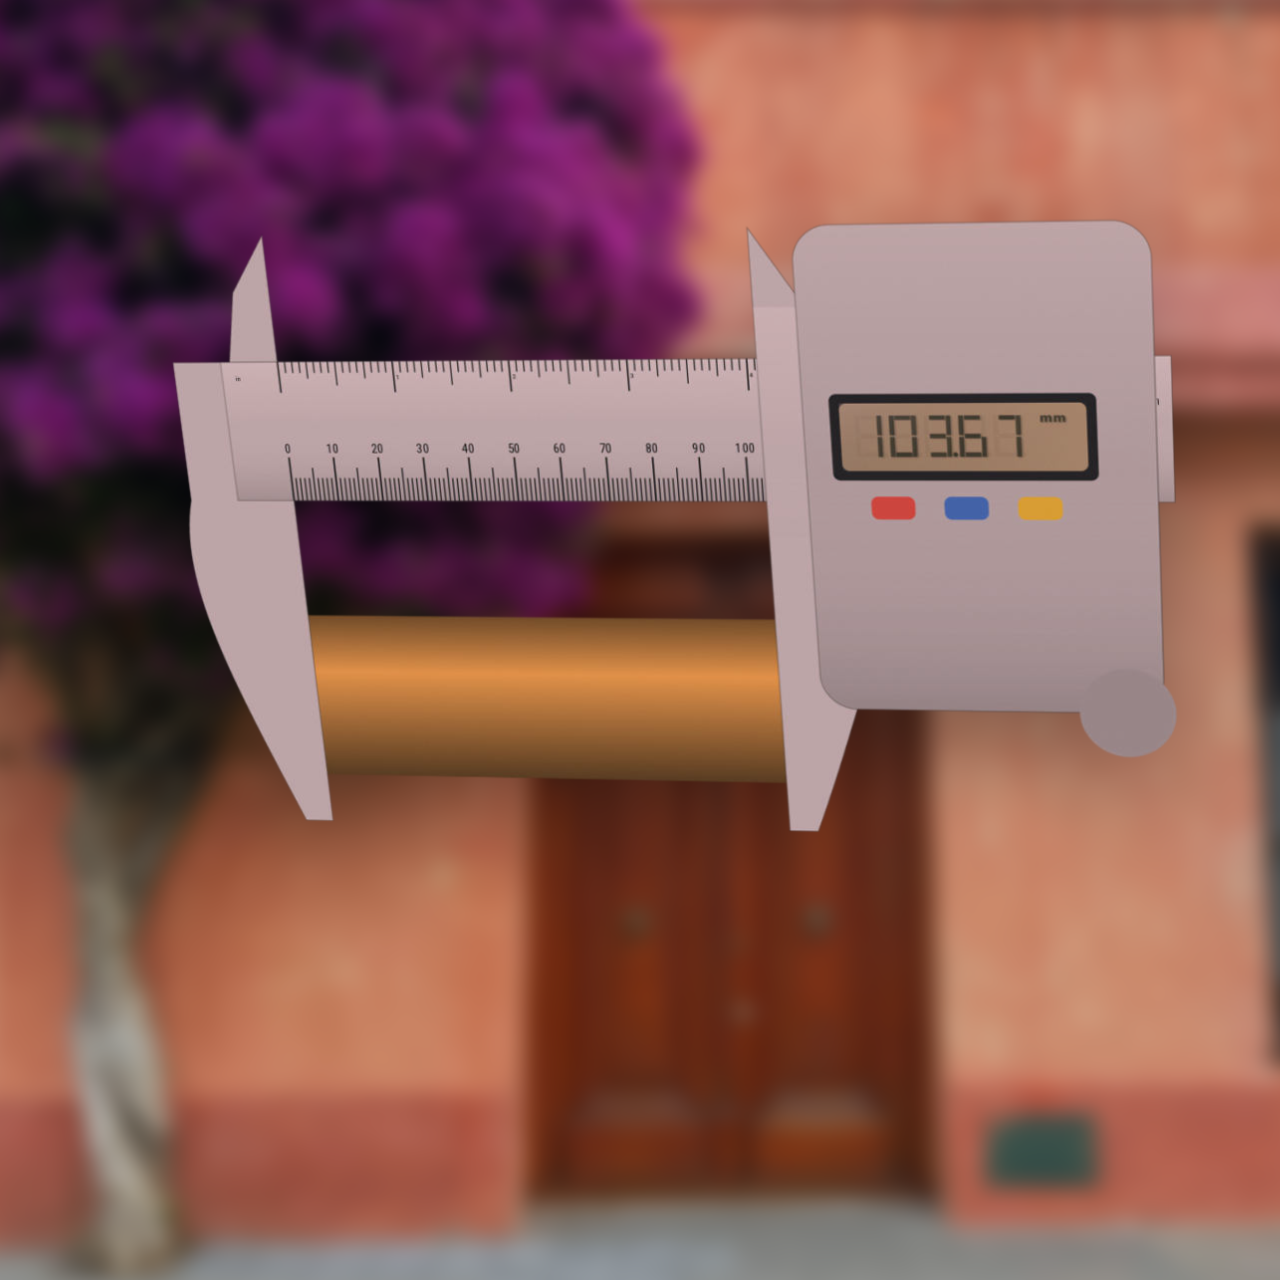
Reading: **103.67** mm
